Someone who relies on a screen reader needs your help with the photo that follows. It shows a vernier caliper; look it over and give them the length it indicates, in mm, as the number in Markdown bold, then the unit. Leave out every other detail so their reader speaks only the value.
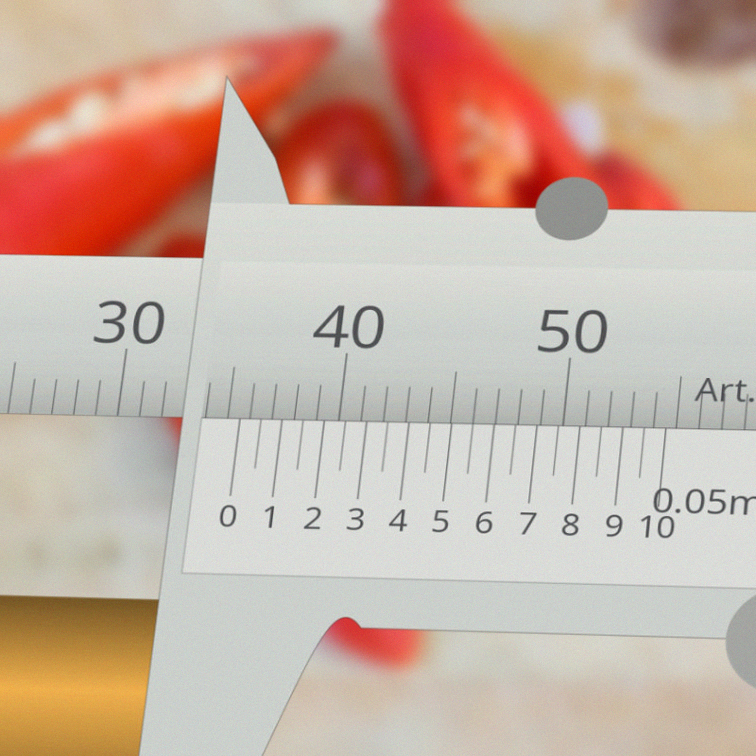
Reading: **35.55** mm
